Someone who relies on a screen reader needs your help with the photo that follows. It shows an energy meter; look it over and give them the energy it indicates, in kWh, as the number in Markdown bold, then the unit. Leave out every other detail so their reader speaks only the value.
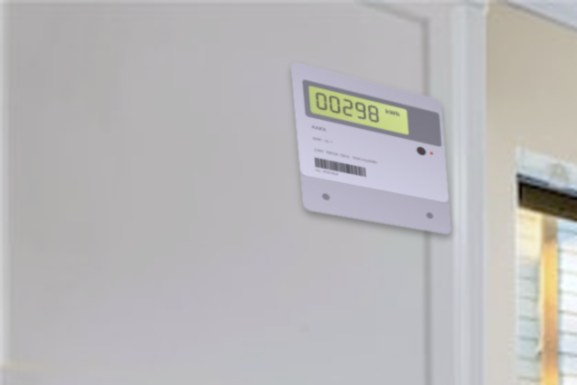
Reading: **298** kWh
